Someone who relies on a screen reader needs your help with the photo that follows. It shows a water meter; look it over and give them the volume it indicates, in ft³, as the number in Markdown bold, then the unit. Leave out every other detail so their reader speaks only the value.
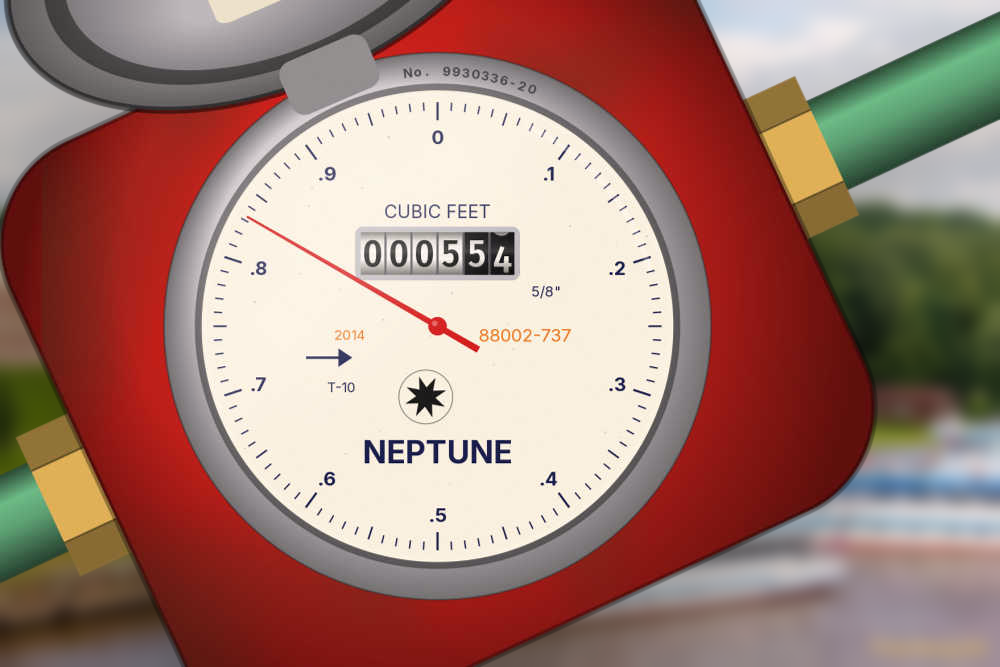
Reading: **553.83** ft³
